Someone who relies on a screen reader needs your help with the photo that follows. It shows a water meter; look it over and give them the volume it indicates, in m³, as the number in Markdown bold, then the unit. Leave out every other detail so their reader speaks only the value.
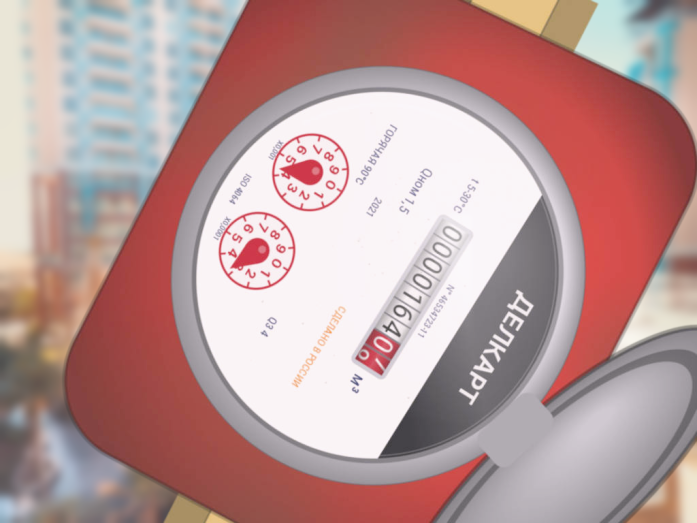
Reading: **164.0743** m³
